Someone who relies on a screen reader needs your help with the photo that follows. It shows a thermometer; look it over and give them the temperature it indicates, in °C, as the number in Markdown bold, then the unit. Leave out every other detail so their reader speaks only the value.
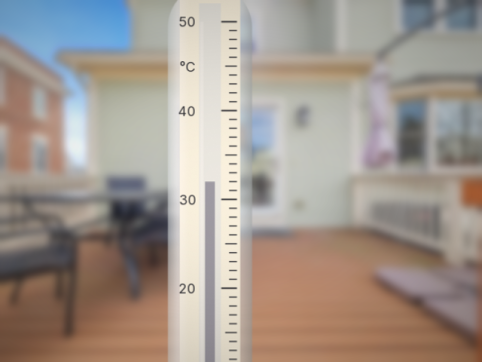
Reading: **32** °C
